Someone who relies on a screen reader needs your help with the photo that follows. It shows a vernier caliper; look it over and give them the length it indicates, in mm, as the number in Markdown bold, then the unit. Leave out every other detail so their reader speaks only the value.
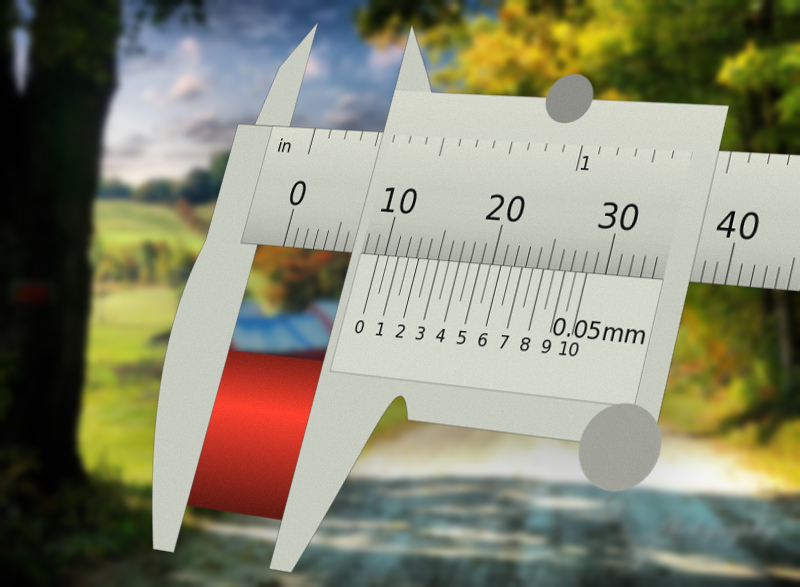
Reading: **9.4** mm
